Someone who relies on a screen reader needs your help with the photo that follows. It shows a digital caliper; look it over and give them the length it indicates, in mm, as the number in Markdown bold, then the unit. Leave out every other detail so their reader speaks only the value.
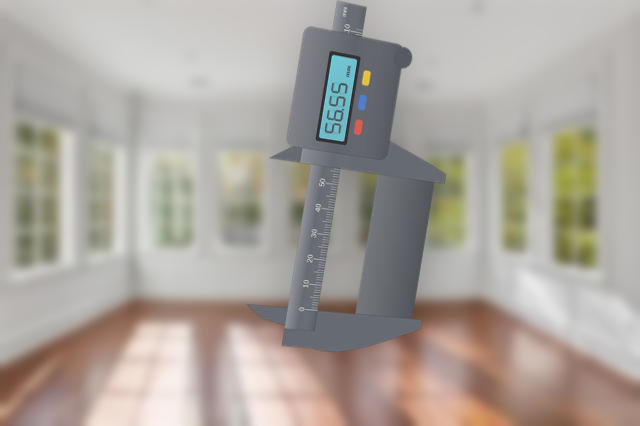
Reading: **56.55** mm
